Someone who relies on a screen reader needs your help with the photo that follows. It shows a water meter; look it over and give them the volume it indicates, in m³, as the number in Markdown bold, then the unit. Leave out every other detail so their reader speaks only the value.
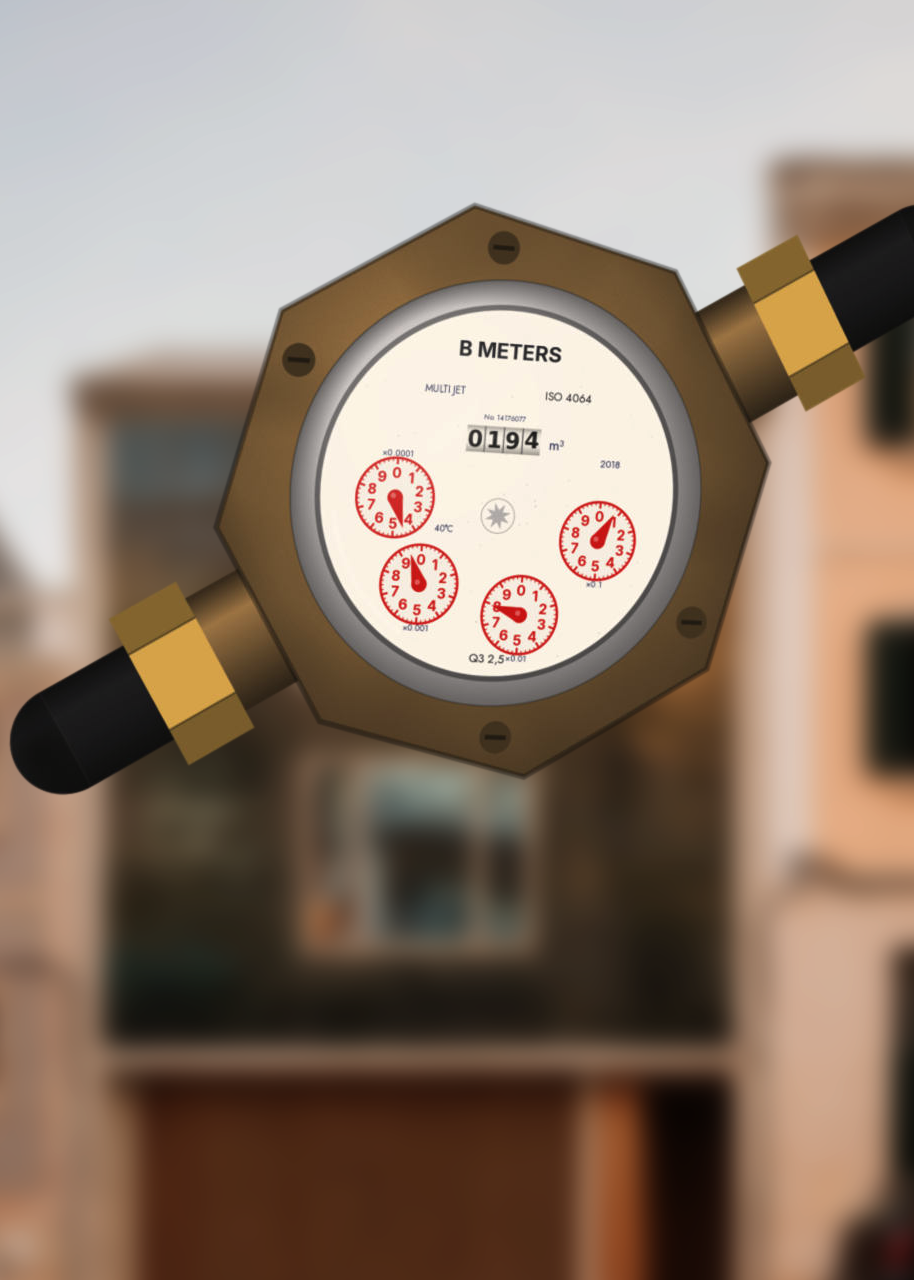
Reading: **194.0794** m³
